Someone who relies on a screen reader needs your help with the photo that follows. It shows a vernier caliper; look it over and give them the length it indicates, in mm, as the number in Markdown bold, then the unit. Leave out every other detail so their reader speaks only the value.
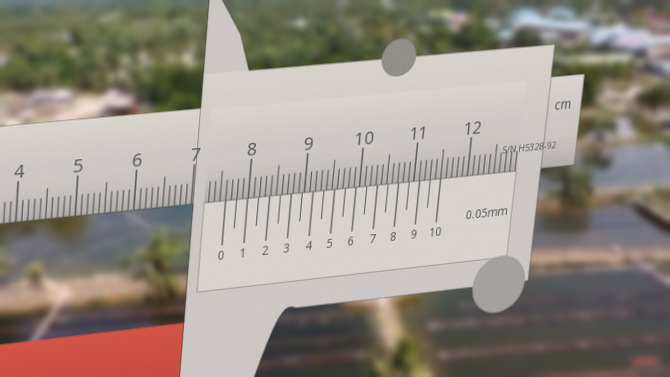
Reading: **76.0** mm
